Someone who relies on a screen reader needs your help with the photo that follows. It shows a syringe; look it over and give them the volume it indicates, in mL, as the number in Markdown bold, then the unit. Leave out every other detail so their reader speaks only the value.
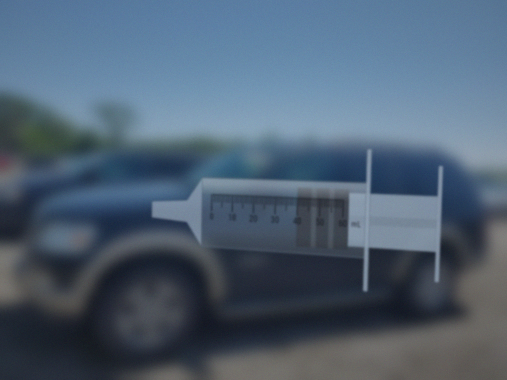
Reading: **40** mL
